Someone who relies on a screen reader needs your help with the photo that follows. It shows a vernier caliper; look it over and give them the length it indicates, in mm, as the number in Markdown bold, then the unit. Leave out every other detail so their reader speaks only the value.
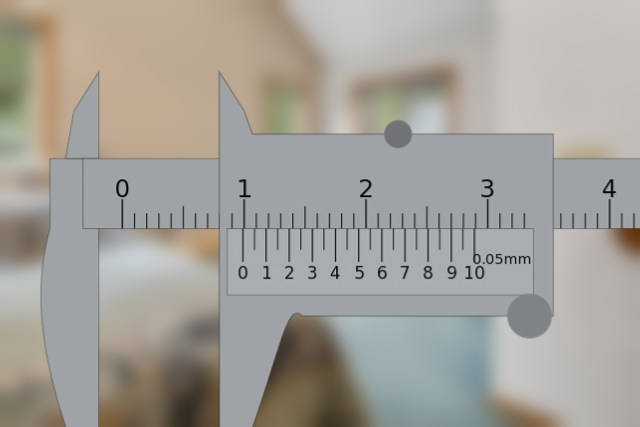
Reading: **9.9** mm
